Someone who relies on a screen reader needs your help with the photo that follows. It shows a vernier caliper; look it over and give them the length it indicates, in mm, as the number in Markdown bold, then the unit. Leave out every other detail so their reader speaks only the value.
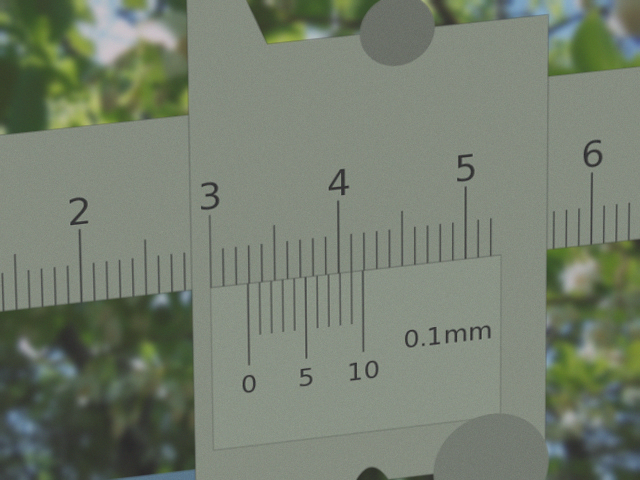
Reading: **32.9** mm
